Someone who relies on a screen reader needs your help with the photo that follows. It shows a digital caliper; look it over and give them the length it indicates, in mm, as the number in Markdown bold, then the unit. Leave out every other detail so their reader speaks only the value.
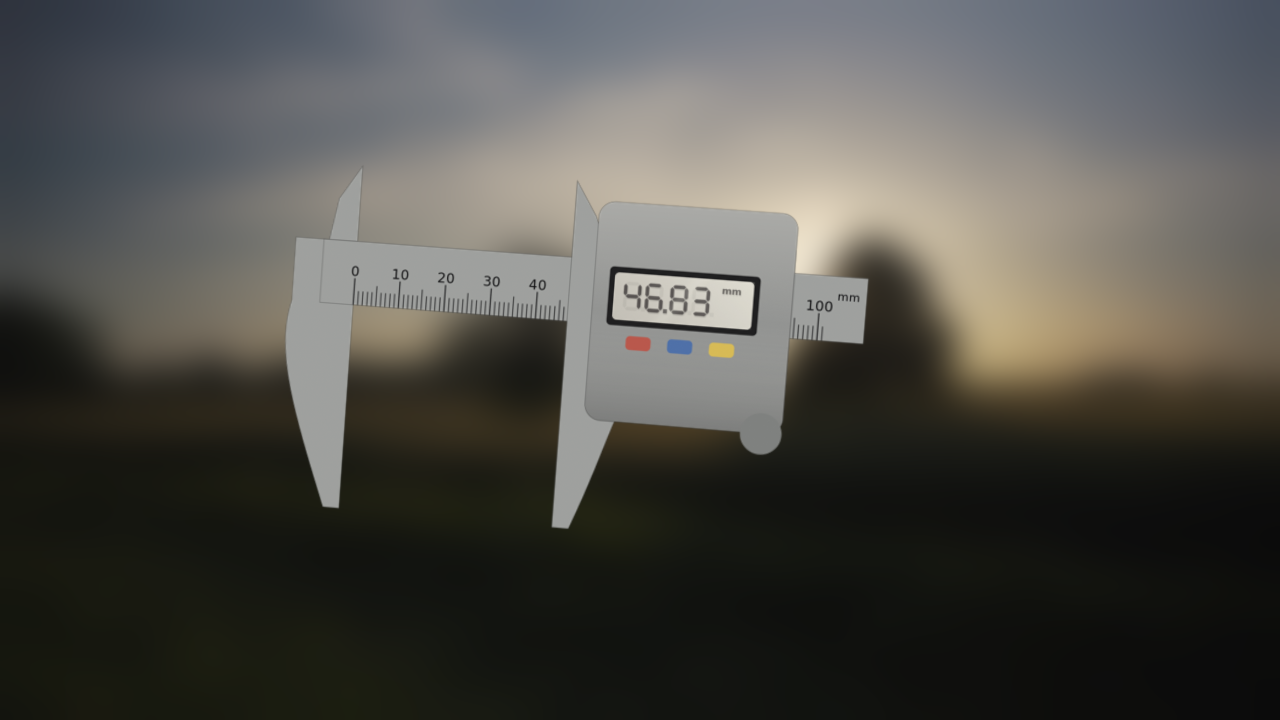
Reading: **46.83** mm
